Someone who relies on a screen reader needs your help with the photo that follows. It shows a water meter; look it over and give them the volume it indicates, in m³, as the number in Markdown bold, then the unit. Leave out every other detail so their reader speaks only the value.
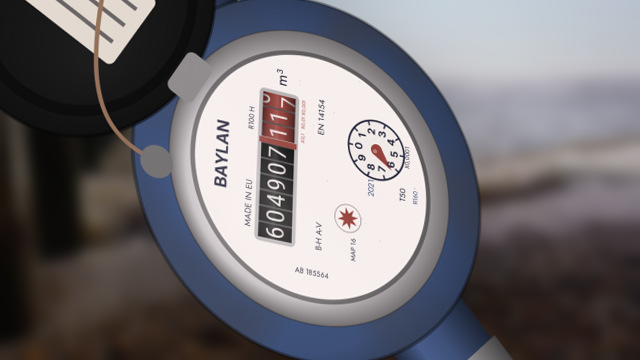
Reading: **604907.1166** m³
